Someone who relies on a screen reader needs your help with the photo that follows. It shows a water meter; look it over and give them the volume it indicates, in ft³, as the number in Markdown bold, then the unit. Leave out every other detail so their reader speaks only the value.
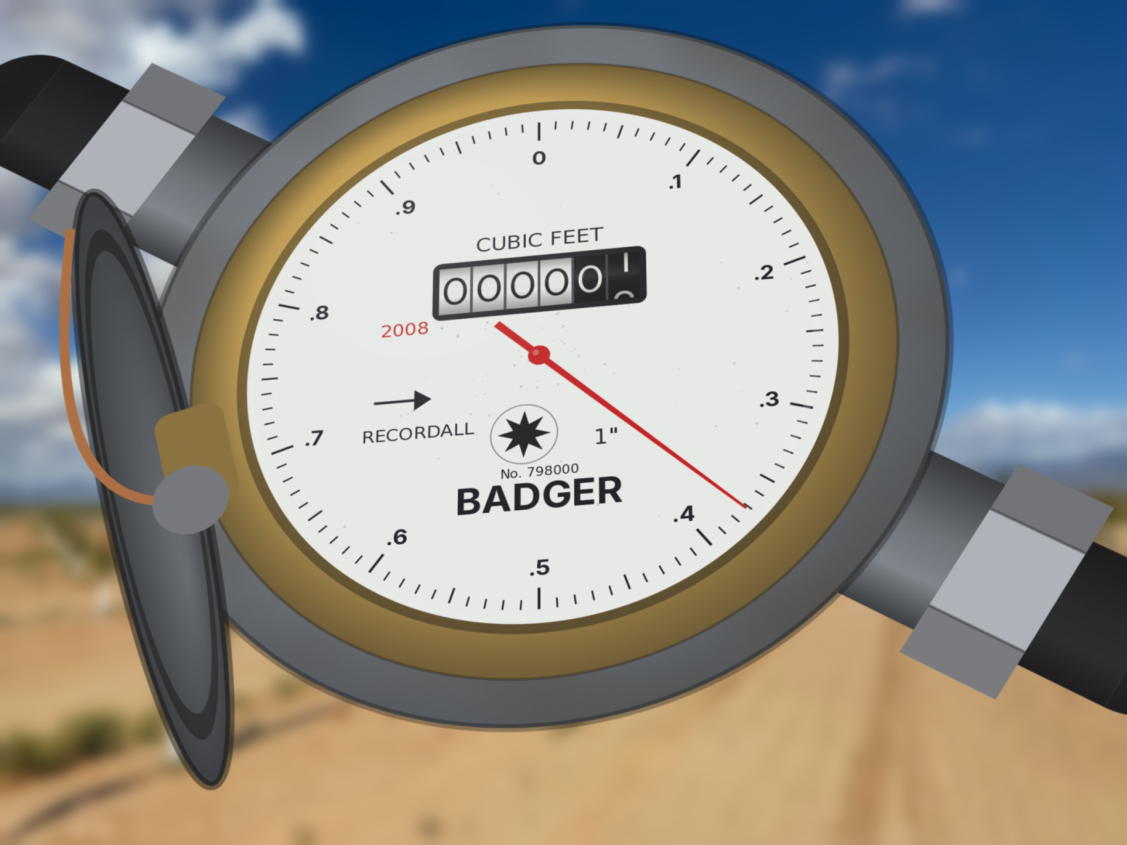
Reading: **1.37** ft³
